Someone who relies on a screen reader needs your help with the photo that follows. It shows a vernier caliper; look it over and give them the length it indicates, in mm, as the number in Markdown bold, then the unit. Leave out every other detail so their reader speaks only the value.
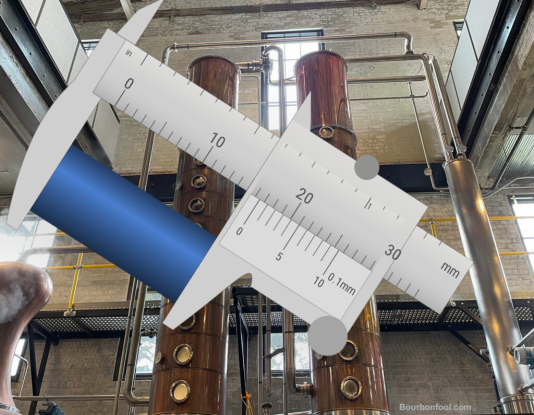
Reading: **16.5** mm
